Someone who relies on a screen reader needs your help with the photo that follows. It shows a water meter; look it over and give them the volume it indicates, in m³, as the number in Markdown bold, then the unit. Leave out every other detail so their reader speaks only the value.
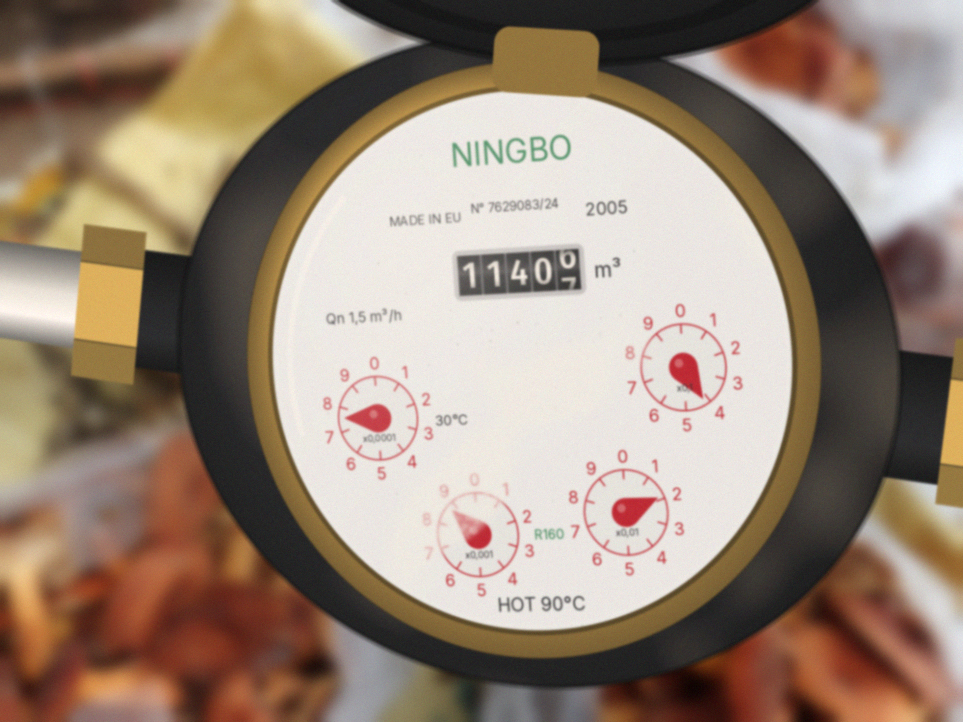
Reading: **11406.4187** m³
